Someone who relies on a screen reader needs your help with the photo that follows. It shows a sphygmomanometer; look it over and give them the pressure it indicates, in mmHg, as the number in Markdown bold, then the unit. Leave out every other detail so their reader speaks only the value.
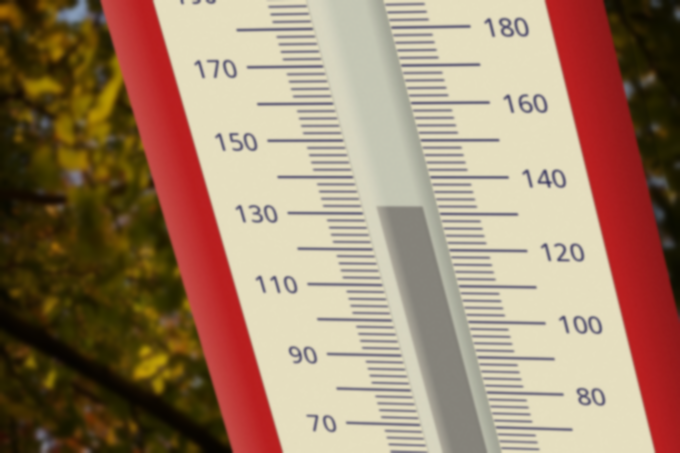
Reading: **132** mmHg
